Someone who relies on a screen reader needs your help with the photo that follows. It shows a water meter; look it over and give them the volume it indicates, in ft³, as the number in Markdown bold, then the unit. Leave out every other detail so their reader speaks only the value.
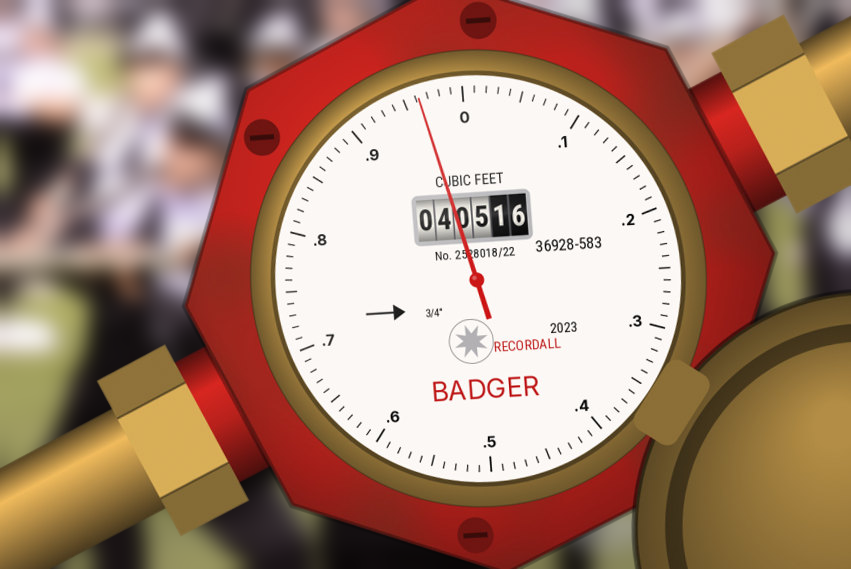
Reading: **40515.96** ft³
